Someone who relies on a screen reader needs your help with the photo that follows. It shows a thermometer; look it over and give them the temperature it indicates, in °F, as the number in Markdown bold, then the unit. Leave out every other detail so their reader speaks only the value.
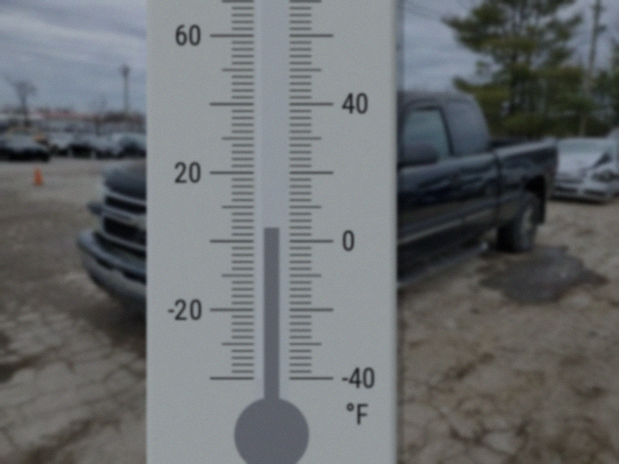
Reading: **4** °F
